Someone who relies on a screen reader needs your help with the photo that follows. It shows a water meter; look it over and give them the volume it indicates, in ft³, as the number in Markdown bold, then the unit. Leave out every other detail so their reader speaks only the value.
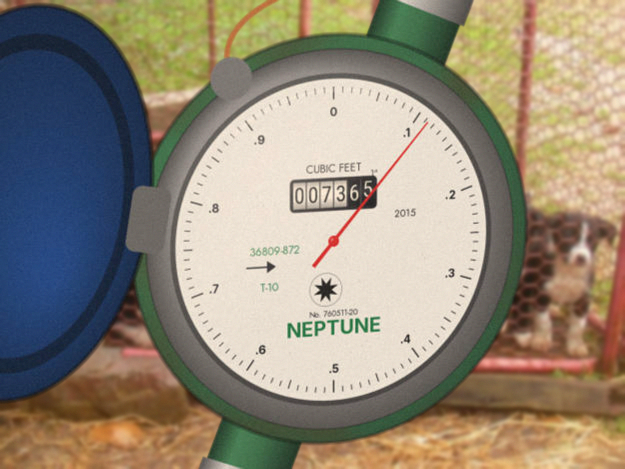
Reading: **7365.11** ft³
